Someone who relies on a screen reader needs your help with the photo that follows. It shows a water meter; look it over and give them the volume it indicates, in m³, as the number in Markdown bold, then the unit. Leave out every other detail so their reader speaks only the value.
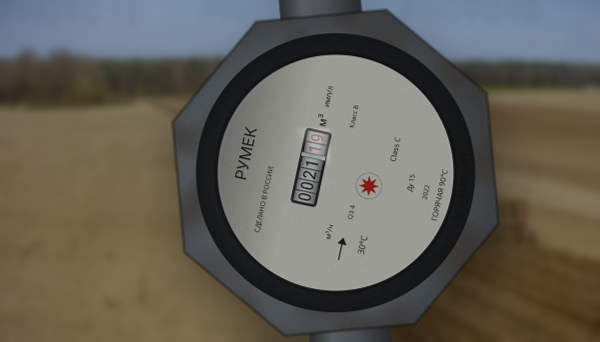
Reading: **21.19** m³
